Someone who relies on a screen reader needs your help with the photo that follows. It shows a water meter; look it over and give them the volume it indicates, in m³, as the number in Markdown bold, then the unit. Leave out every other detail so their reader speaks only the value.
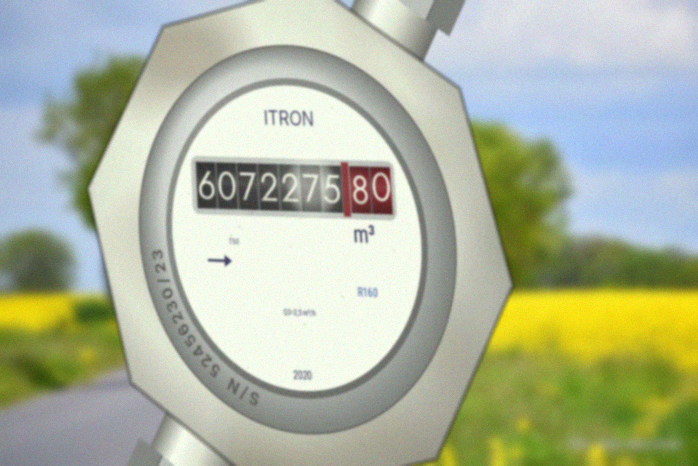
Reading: **6072275.80** m³
